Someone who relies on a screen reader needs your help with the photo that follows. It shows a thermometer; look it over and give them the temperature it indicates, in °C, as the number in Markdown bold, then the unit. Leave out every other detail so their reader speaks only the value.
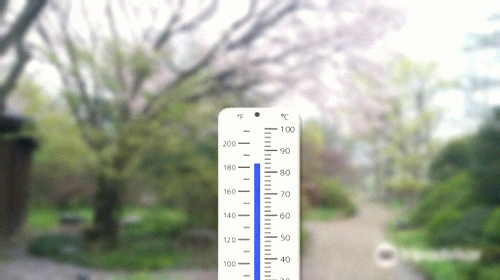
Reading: **84** °C
